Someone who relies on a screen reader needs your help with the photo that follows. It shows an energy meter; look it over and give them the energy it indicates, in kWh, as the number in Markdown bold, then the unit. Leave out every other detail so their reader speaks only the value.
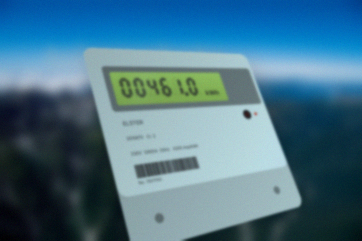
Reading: **461.0** kWh
